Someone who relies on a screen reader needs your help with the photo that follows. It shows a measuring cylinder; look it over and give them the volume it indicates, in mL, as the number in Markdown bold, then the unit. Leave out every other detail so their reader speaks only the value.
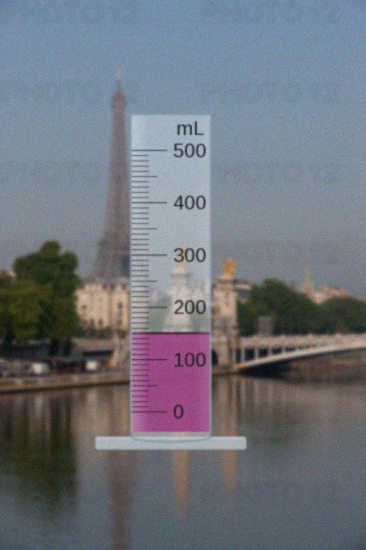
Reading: **150** mL
